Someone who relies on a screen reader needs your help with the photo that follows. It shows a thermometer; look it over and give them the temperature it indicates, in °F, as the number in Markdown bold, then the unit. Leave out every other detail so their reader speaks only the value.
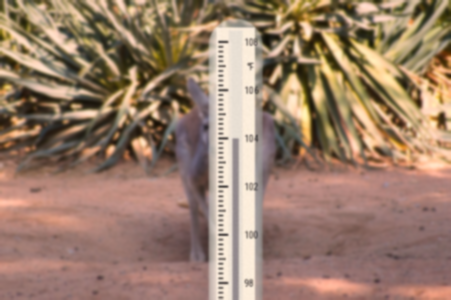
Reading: **104** °F
